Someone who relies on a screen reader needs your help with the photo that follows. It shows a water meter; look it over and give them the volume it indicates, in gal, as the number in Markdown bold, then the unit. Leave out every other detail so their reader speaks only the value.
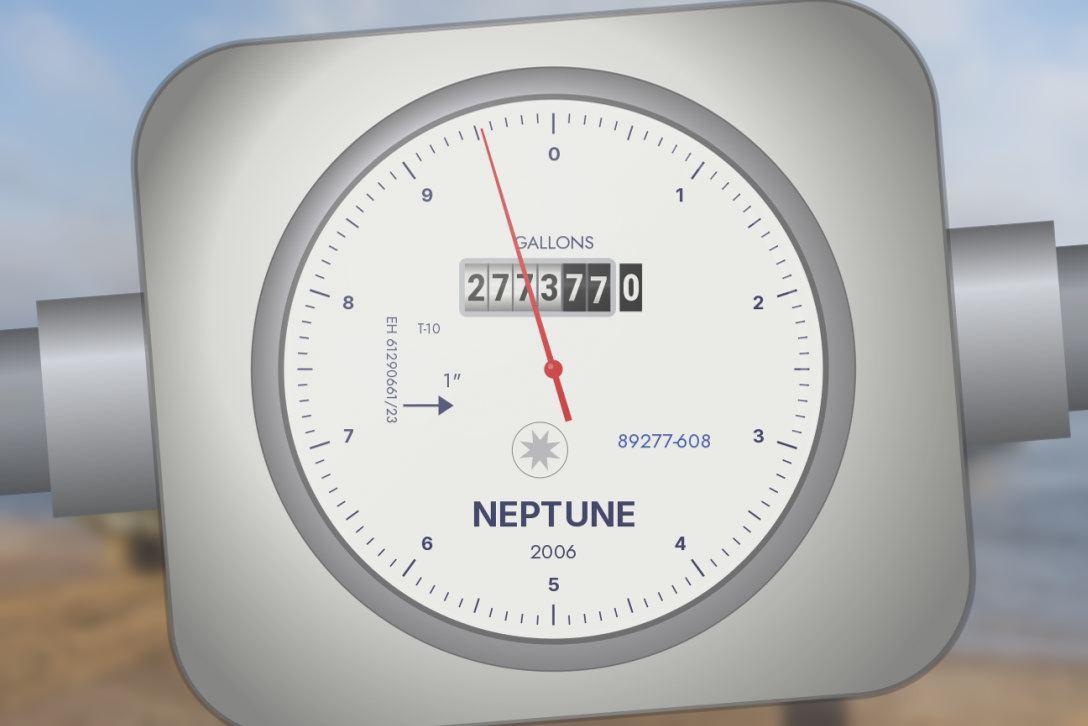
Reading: **2773769.5** gal
